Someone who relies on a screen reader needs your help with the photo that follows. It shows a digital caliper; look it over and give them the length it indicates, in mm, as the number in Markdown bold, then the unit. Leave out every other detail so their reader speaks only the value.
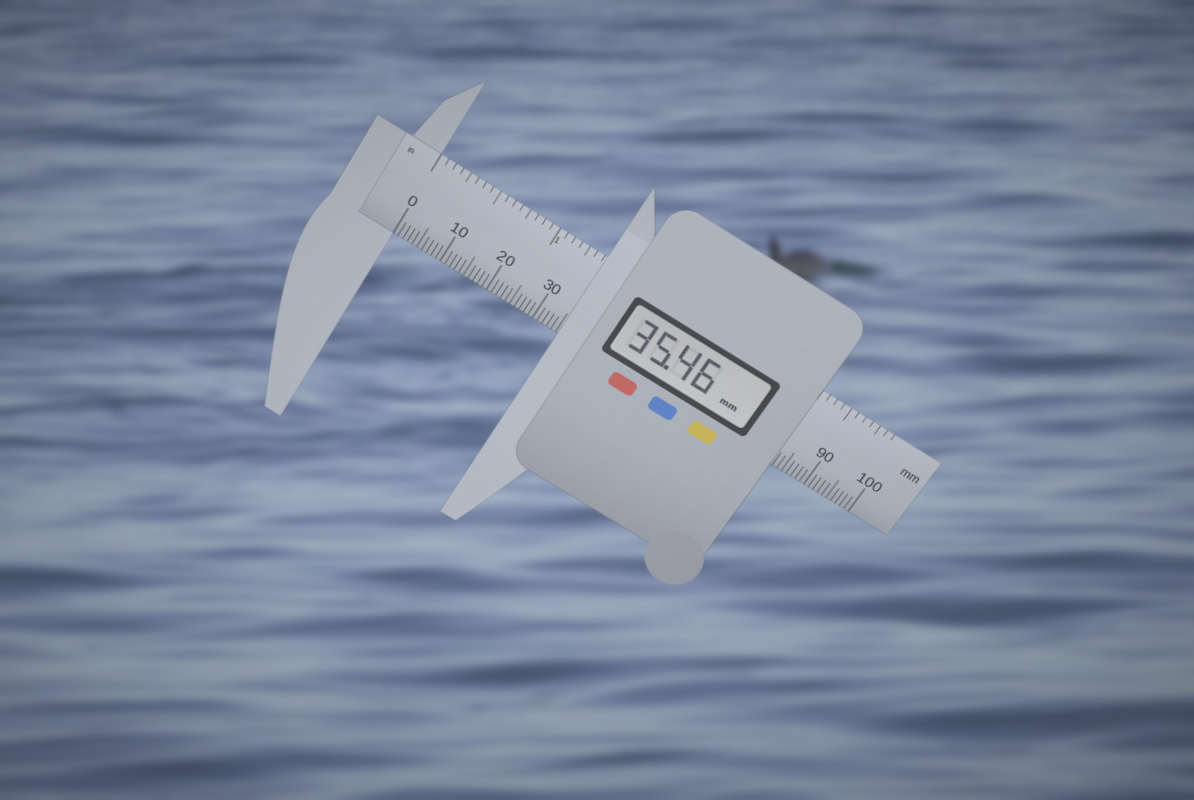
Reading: **35.46** mm
